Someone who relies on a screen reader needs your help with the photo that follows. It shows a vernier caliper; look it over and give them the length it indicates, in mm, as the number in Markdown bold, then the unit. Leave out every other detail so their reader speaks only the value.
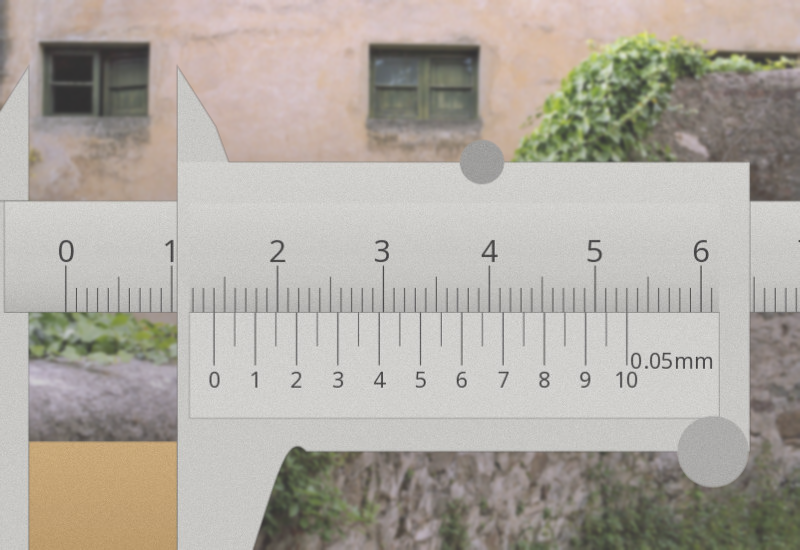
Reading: **14.0** mm
